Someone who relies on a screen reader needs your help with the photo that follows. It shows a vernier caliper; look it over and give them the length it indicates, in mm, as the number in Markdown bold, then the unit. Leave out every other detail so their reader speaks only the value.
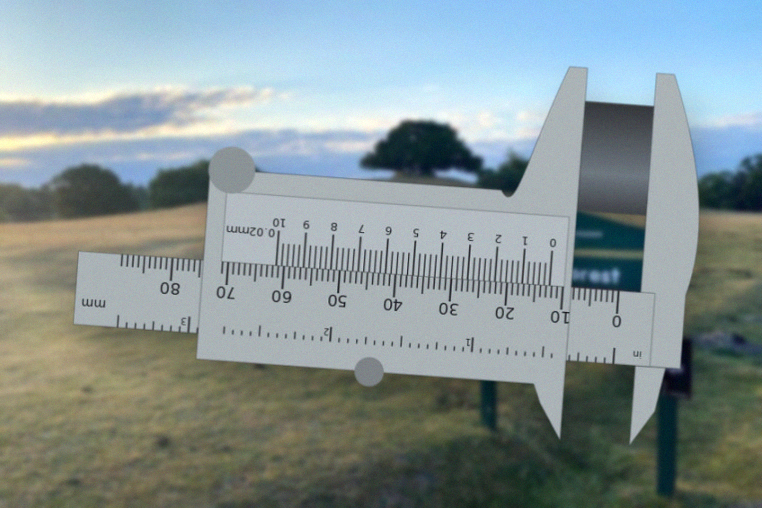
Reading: **12.4** mm
